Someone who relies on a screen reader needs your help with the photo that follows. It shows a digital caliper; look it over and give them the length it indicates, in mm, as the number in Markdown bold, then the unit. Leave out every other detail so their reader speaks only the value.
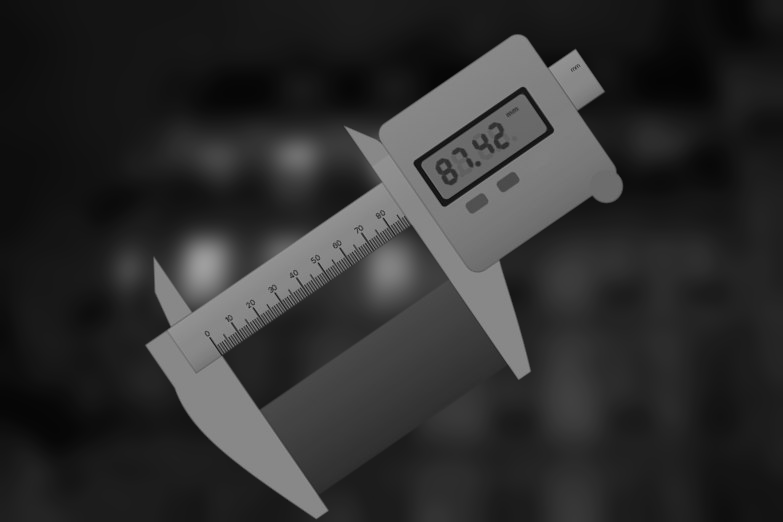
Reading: **87.42** mm
